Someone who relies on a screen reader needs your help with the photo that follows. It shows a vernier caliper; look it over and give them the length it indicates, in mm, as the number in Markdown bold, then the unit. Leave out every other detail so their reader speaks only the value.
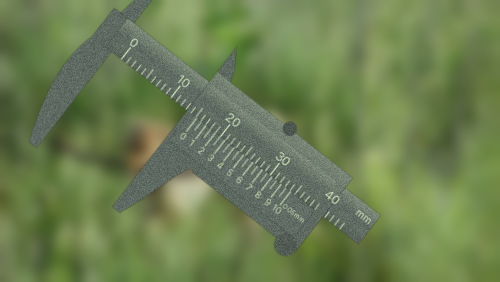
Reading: **15.2** mm
